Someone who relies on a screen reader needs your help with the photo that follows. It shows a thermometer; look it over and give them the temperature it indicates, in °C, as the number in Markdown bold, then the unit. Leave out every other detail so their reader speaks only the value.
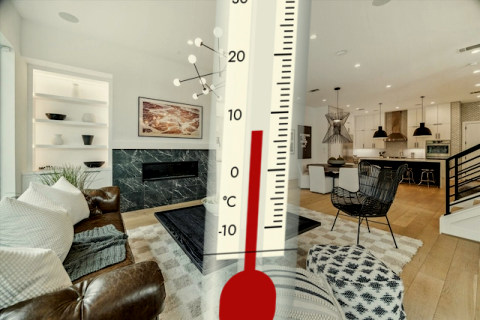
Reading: **7** °C
